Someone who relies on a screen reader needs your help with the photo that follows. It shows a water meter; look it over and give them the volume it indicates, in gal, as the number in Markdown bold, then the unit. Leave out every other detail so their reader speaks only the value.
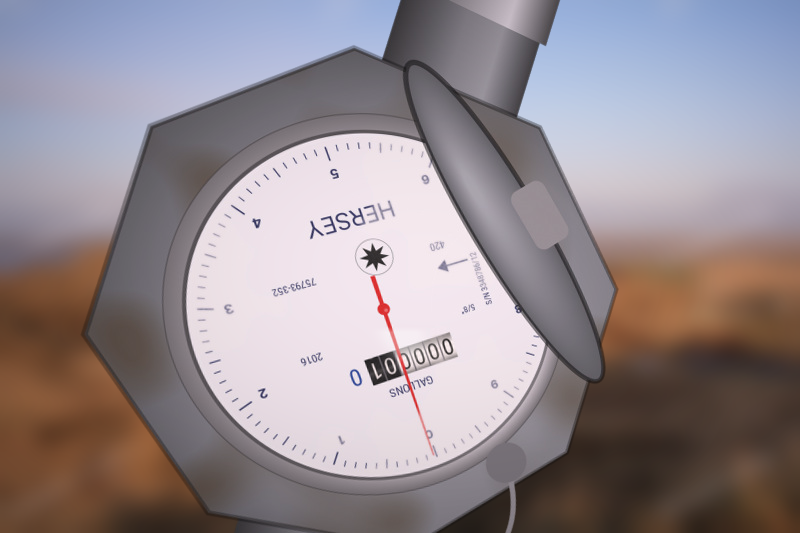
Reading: **10.0** gal
